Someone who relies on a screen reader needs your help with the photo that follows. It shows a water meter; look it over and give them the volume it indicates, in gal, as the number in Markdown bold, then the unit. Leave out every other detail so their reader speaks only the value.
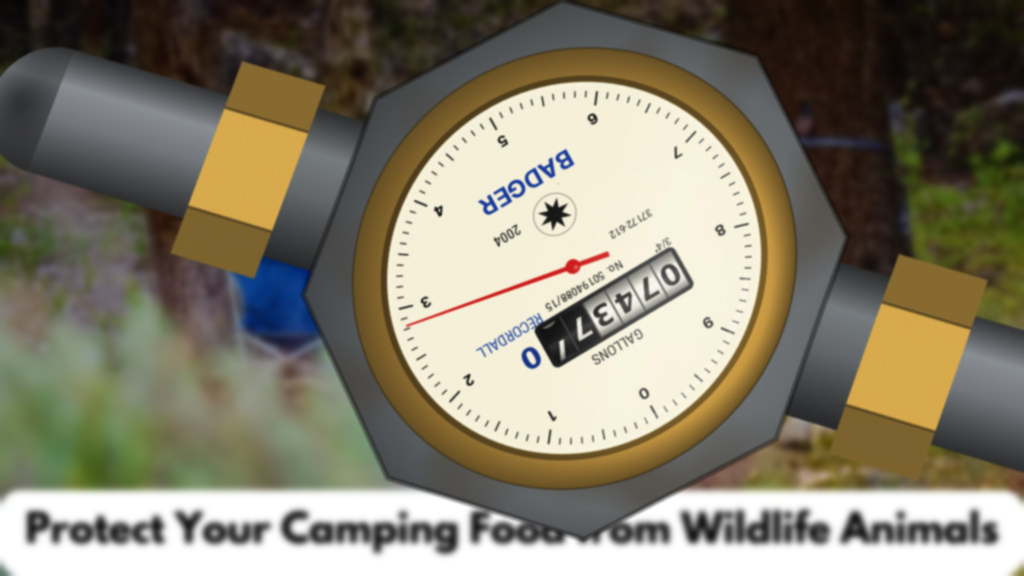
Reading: **743772.8** gal
